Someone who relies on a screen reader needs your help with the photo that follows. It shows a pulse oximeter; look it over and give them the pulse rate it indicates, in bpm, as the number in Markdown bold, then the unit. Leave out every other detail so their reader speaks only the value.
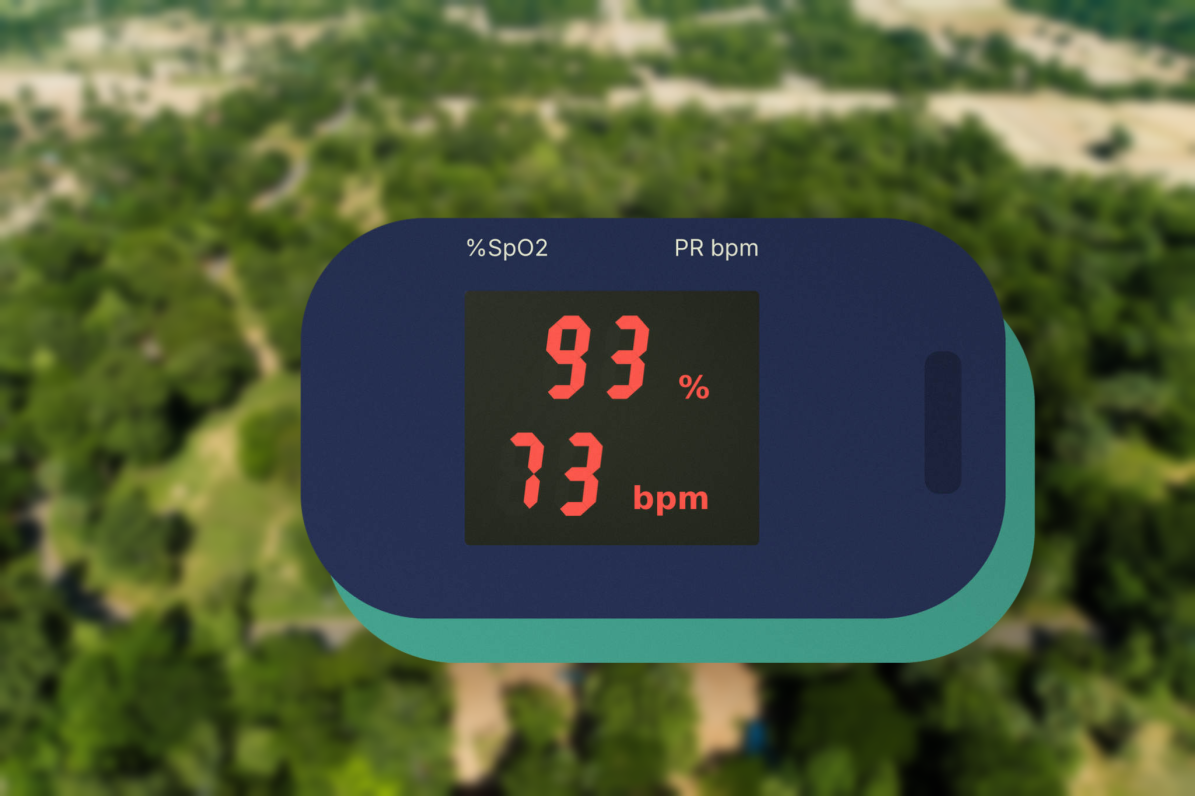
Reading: **73** bpm
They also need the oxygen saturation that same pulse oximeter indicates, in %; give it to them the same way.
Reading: **93** %
